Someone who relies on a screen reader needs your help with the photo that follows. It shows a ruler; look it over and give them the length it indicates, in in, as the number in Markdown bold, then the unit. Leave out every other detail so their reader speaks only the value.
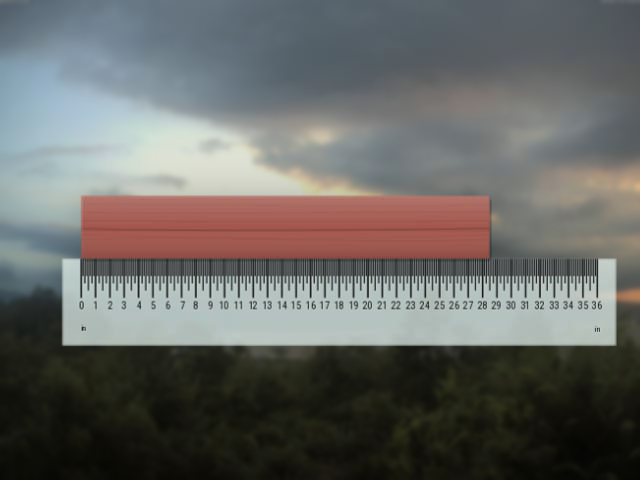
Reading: **28.5** in
